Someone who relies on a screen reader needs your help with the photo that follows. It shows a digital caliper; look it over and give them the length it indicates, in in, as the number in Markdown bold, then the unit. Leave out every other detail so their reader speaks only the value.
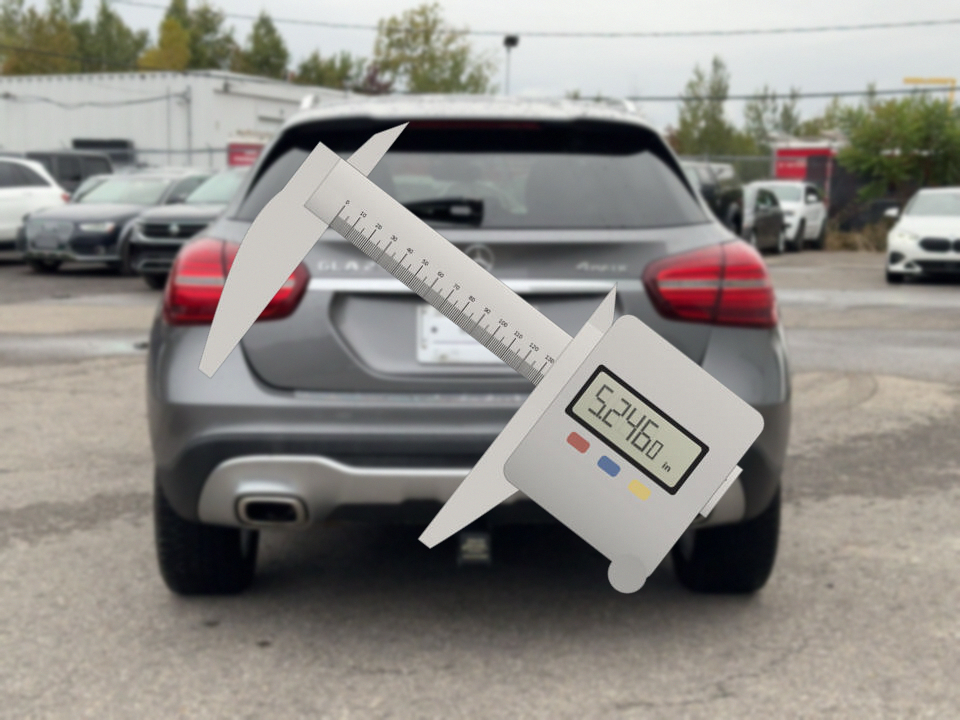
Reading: **5.2460** in
